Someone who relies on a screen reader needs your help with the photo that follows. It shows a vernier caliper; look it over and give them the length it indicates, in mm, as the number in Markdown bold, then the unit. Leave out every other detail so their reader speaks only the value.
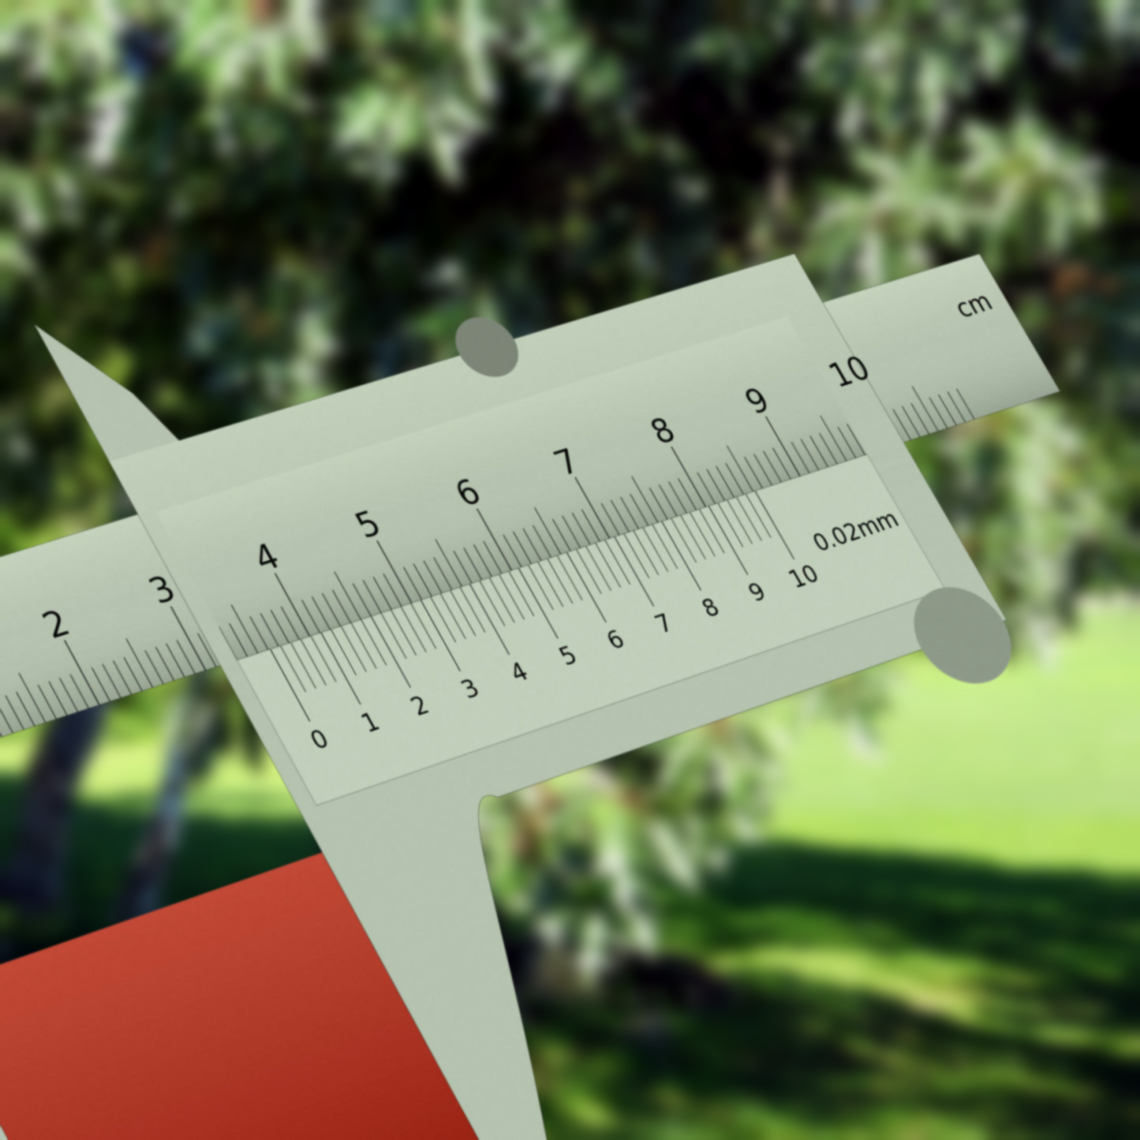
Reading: **36.2** mm
